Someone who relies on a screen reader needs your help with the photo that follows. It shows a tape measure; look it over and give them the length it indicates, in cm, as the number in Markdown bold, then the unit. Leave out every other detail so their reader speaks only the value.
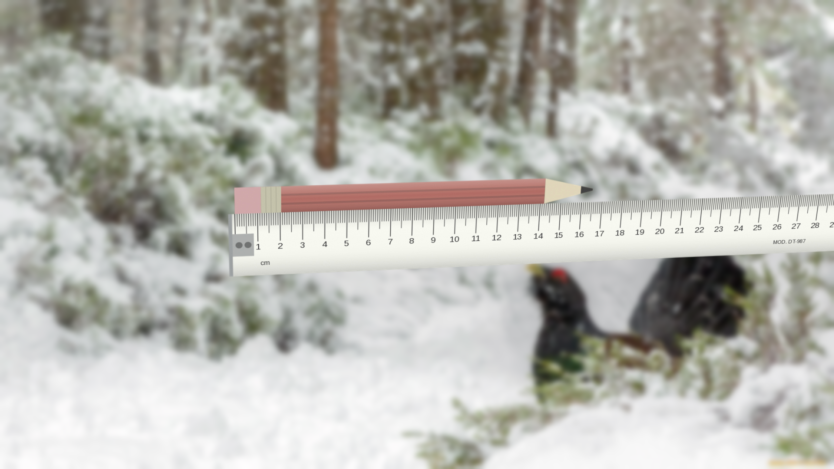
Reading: **16.5** cm
